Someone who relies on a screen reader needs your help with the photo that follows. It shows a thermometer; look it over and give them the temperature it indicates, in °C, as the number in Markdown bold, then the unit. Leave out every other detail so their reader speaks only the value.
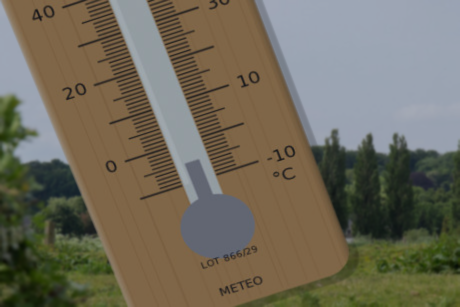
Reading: **-5** °C
